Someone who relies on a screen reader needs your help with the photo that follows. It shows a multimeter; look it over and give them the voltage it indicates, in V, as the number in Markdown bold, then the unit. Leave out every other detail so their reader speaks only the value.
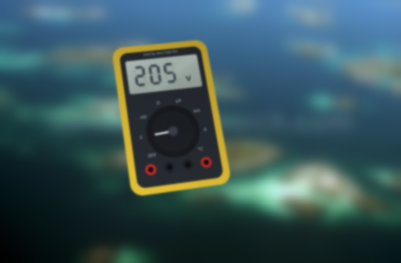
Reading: **205** V
